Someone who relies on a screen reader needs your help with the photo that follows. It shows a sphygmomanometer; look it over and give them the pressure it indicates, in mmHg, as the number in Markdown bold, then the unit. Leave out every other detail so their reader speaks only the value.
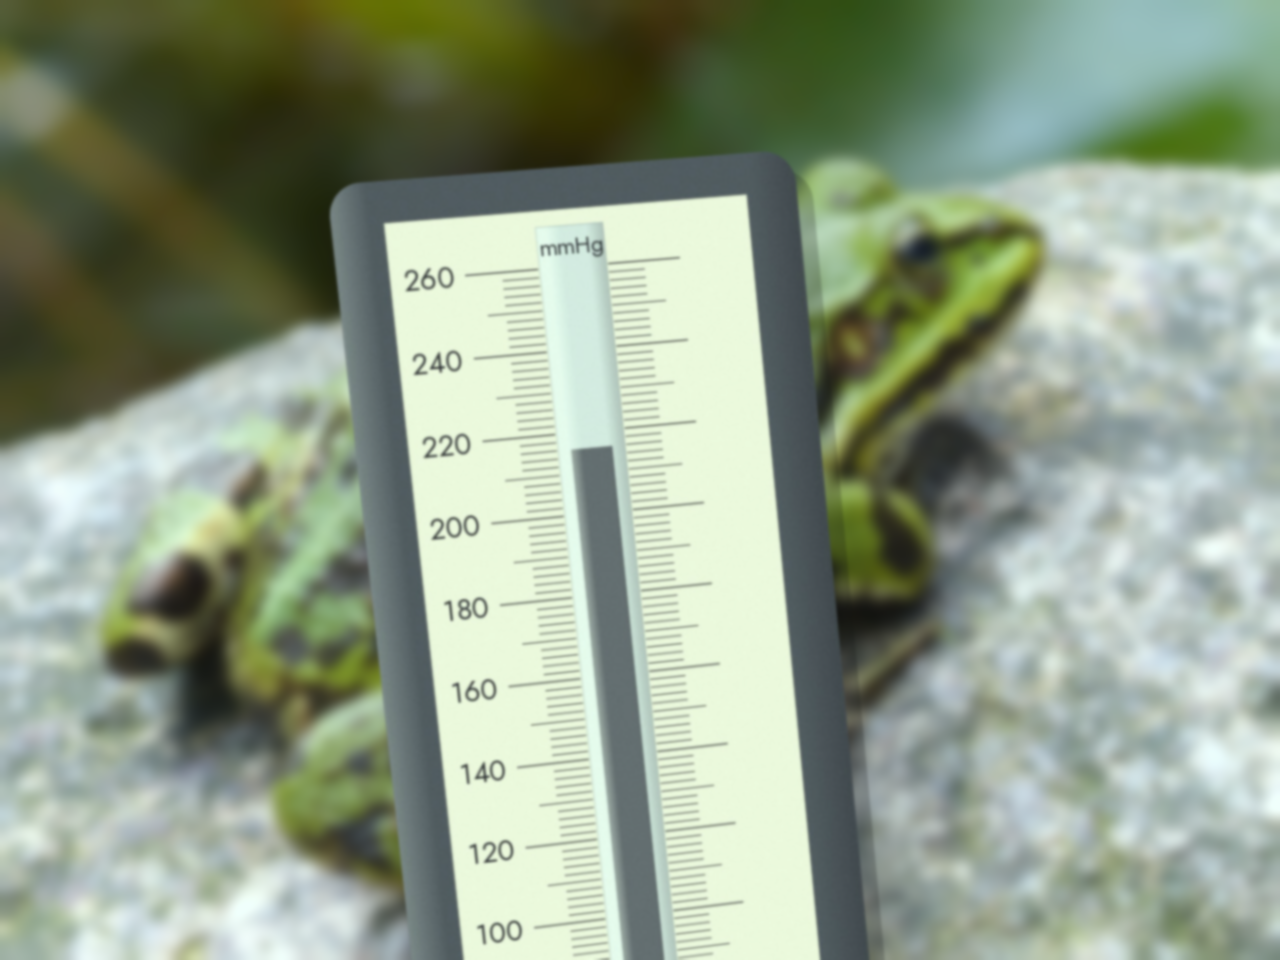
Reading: **216** mmHg
